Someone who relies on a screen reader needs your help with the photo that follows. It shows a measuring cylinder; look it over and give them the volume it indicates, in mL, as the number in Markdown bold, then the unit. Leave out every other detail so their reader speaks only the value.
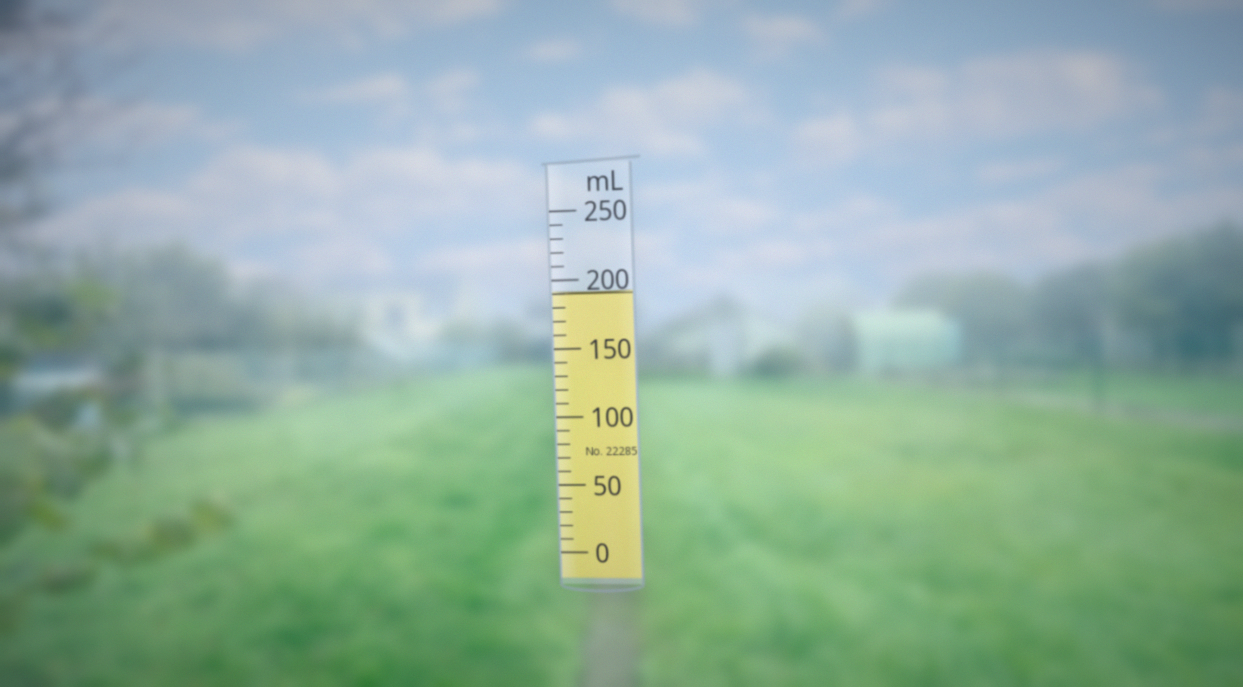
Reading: **190** mL
